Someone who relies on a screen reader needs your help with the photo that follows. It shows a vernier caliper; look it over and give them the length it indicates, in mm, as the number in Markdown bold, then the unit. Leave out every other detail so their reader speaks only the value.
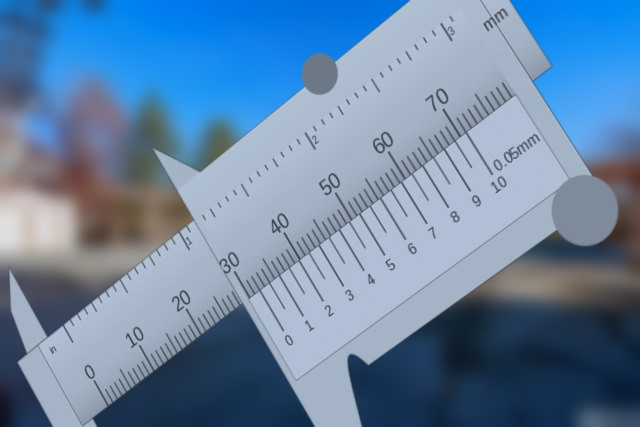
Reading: **32.0** mm
